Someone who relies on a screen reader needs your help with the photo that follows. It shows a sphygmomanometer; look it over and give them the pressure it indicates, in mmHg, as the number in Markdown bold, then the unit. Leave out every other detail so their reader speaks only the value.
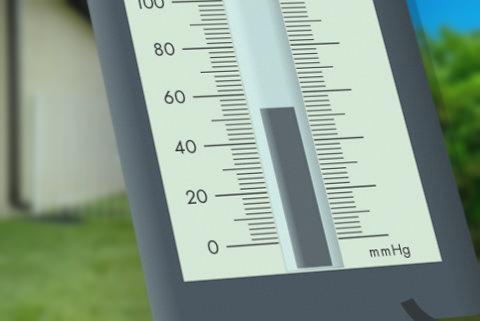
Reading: **54** mmHg
